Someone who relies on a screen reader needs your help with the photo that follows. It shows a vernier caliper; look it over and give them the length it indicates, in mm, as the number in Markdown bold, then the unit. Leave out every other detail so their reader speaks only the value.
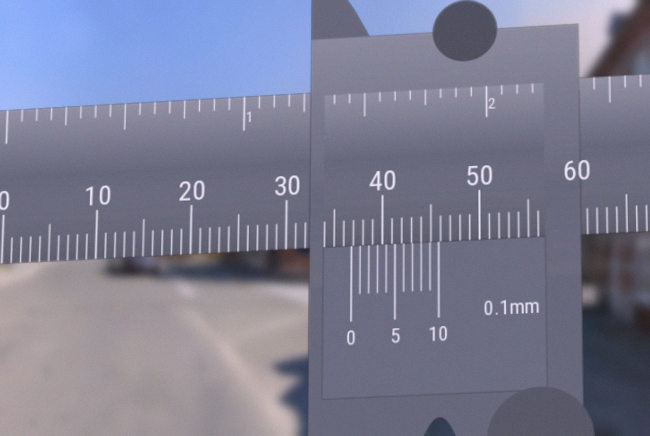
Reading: **36.8** mm
